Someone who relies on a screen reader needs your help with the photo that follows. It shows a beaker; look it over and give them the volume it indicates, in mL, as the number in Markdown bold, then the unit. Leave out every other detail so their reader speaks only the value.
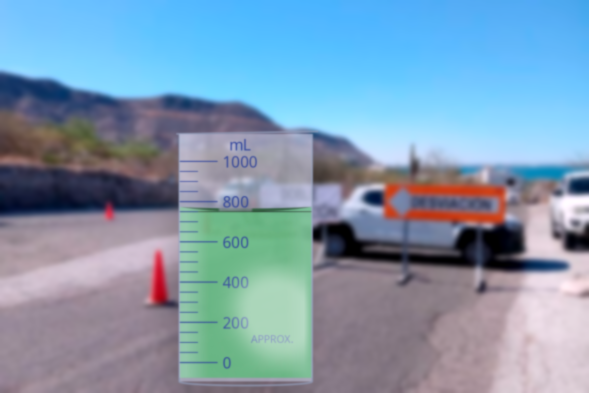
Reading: **750** mL
